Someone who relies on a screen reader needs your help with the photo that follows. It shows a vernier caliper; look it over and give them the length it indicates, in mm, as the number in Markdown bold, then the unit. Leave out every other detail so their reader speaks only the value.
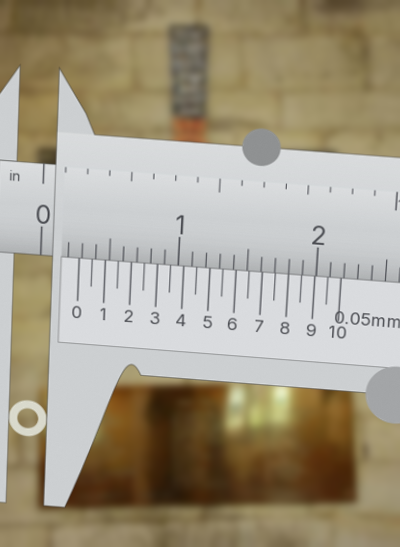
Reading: **2.8** mm
